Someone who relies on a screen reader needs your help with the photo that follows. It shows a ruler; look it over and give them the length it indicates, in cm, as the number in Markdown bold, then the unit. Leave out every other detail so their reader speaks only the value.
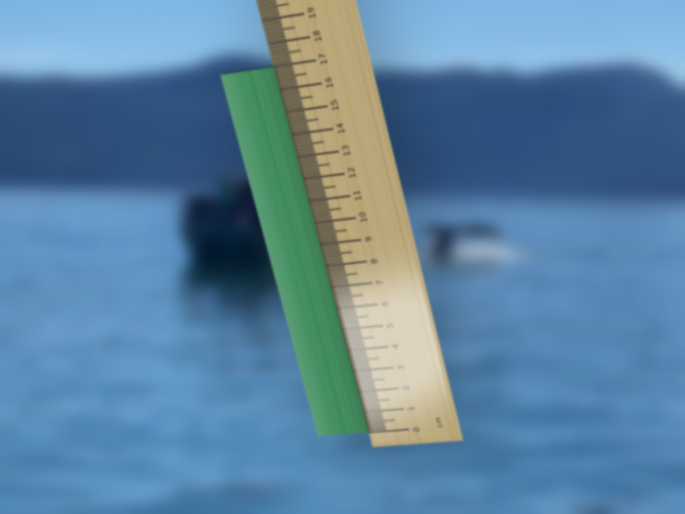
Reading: **17** cm
